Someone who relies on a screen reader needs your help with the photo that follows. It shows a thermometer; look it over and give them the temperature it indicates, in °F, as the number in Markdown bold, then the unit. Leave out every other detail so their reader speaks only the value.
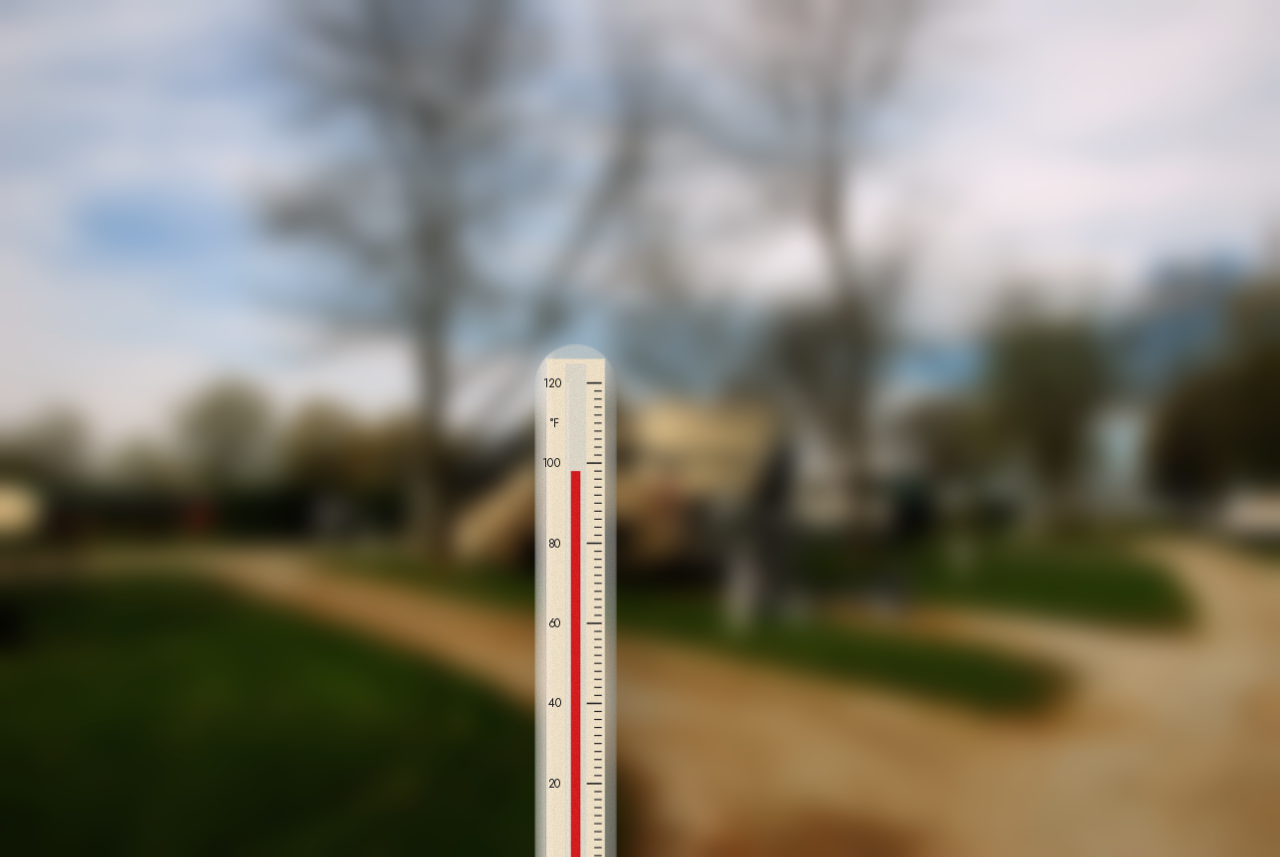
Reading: **98** °F
